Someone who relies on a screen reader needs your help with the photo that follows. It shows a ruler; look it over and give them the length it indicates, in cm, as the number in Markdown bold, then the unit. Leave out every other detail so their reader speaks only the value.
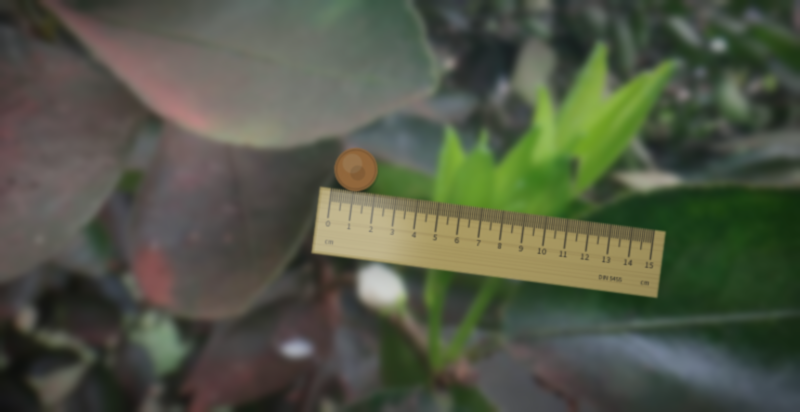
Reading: **2** cm
